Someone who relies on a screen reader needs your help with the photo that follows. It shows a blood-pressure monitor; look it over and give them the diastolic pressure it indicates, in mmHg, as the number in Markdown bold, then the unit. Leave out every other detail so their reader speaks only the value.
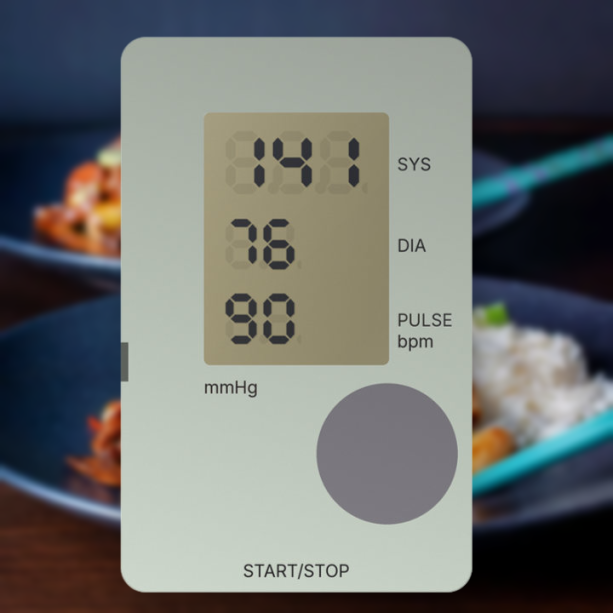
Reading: **76** mmHg
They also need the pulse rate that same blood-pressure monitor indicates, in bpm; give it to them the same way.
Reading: **90** bpm
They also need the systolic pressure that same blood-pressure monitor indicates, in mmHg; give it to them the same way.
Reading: **141** mmHg
